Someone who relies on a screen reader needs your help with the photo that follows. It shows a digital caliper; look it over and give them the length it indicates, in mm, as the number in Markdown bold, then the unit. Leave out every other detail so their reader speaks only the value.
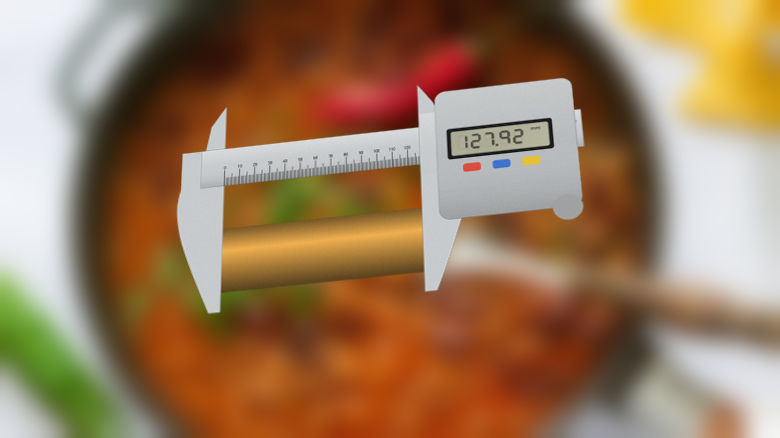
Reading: **127.92** mm
